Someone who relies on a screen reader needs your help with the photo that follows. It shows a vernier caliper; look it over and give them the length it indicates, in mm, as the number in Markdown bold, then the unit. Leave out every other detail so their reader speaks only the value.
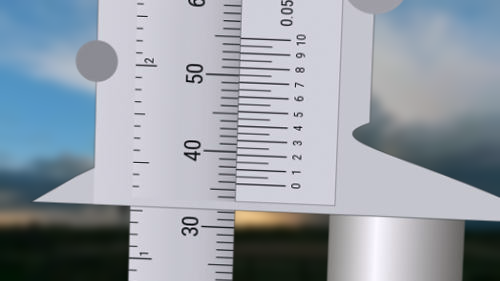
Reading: **35.8** mm
